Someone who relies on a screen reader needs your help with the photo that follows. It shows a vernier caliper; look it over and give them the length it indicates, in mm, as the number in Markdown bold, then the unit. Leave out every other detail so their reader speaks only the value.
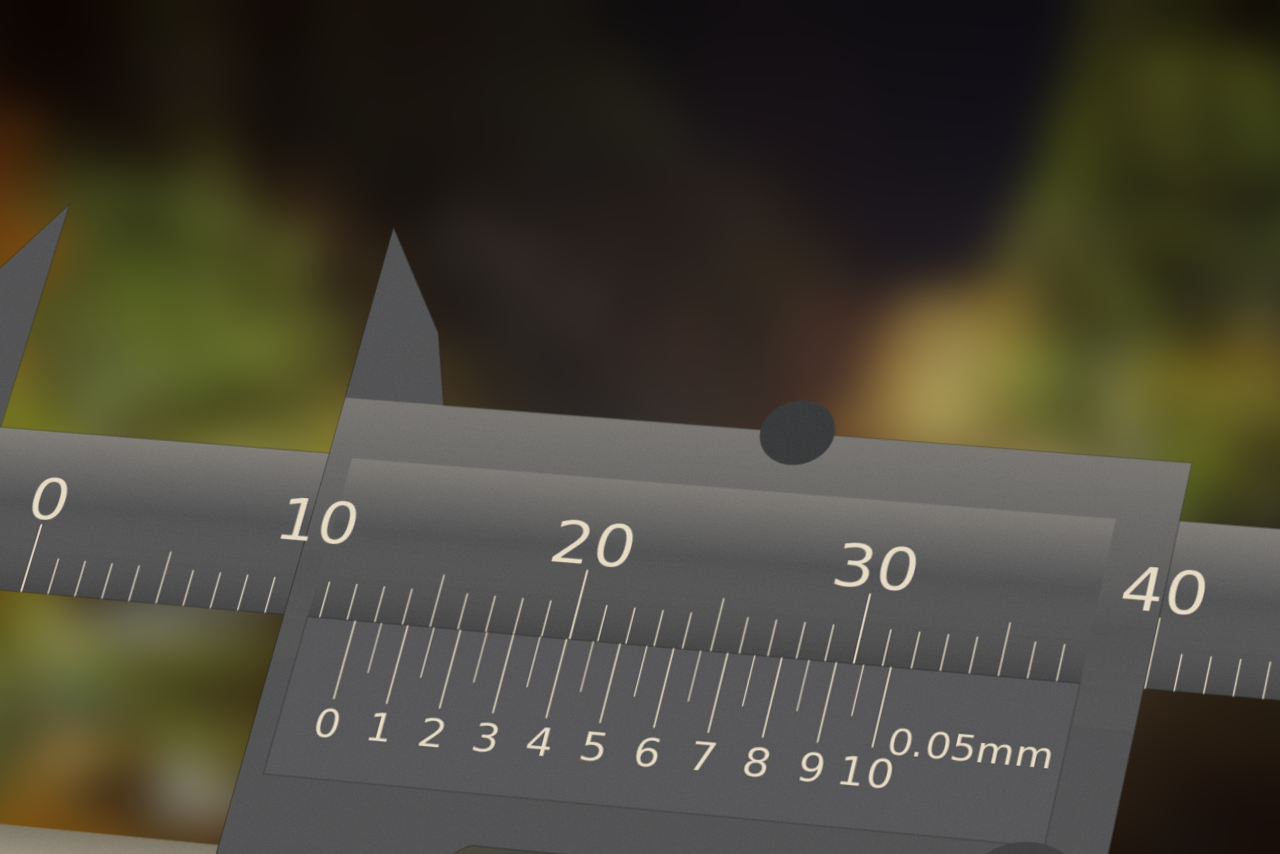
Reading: **12.30** mm
